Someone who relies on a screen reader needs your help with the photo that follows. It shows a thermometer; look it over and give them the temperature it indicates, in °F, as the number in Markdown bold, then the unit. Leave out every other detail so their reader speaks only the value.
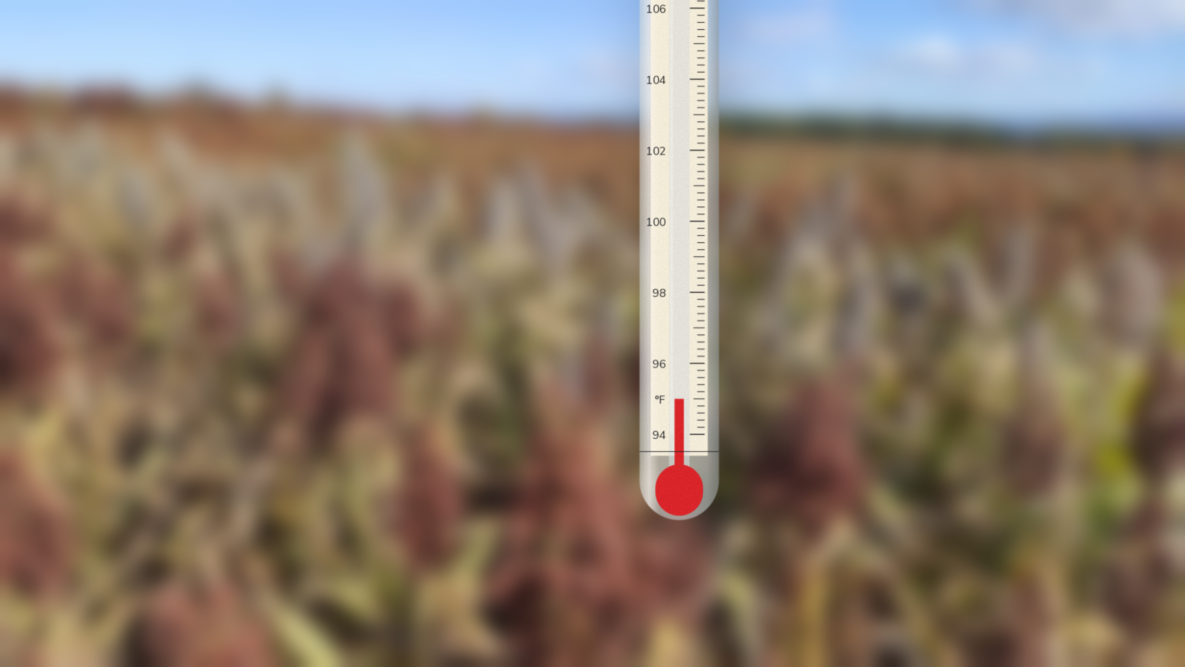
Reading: **95** °F
